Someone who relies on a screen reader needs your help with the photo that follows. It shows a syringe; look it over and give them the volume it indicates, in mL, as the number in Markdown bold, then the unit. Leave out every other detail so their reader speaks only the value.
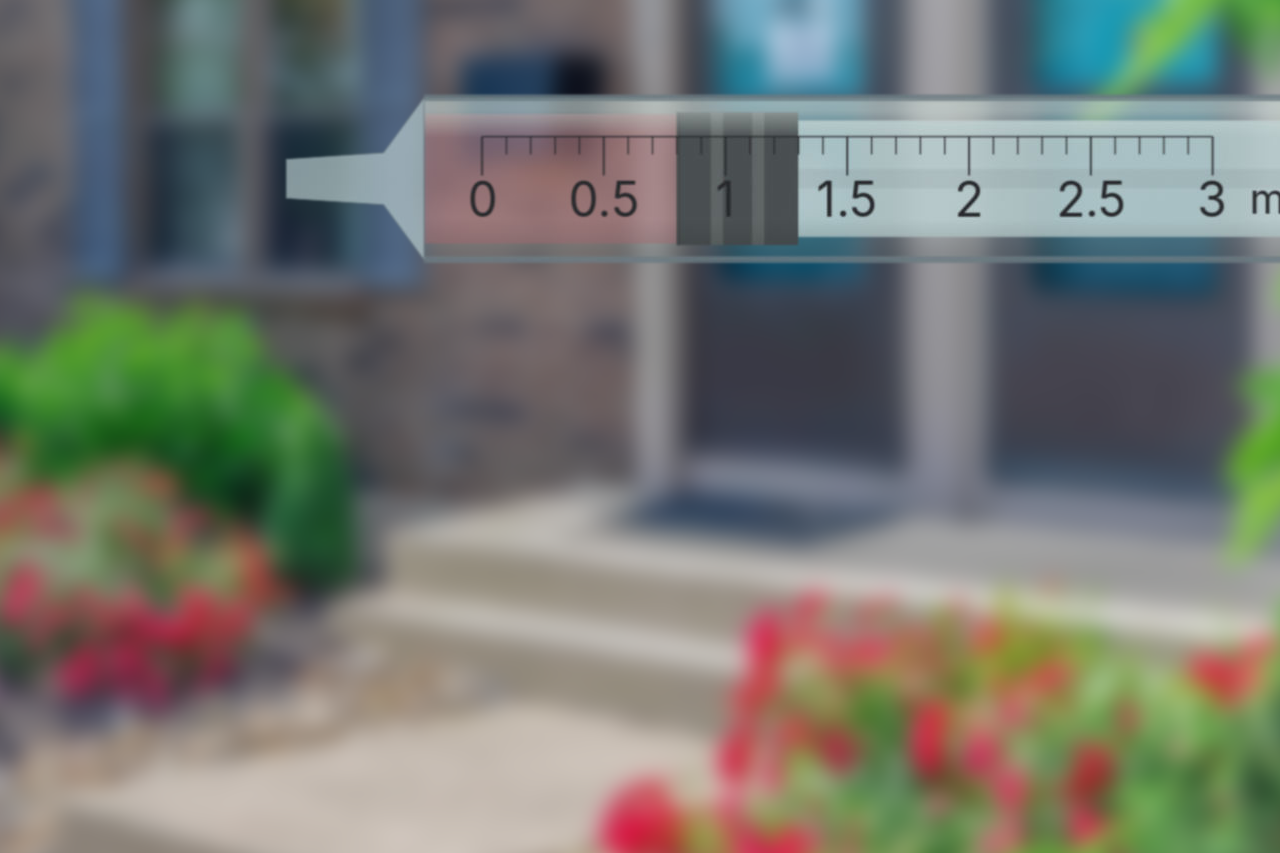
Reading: **0.8** mL
